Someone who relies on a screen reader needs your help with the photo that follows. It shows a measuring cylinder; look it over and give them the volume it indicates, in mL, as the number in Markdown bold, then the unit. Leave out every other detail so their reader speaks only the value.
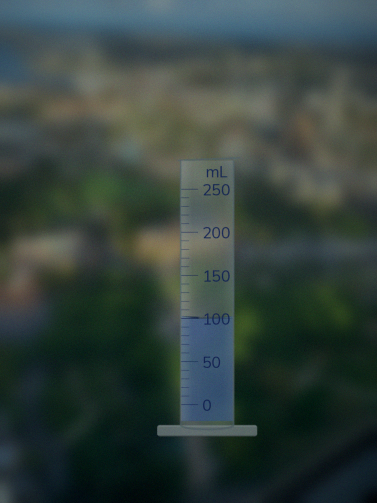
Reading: **100** mL
